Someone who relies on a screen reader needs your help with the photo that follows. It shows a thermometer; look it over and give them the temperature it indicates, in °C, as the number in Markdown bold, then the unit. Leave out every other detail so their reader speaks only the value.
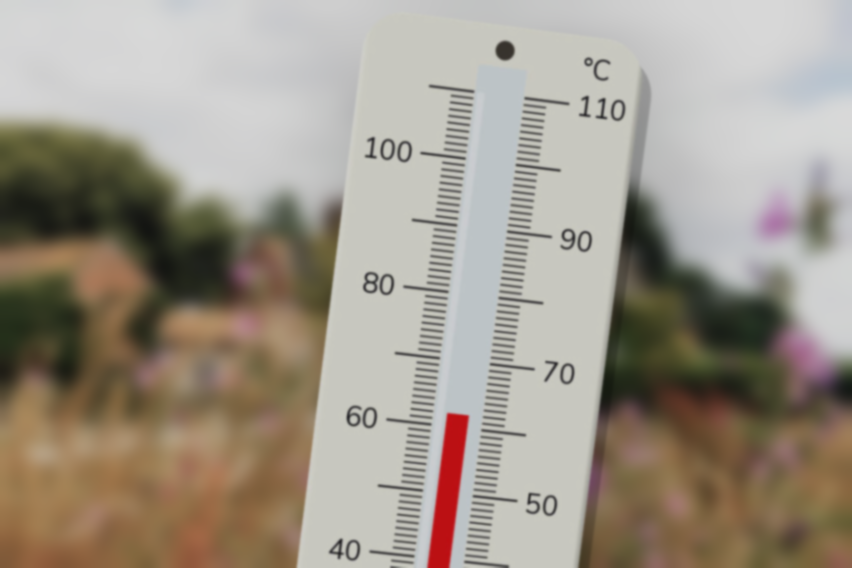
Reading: **62** °C
